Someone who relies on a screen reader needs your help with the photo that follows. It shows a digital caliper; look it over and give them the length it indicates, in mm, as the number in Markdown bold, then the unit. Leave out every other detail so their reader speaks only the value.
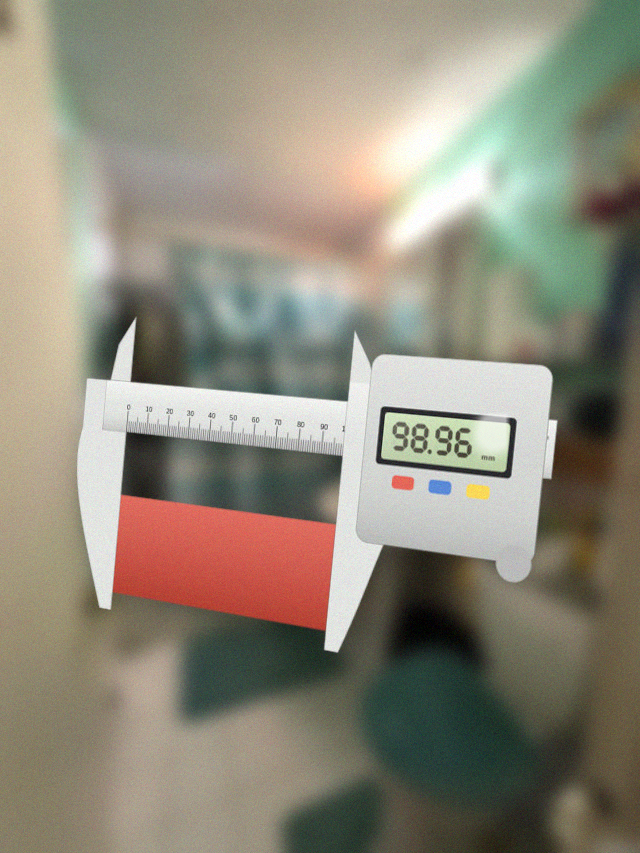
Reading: **98.96** mm
